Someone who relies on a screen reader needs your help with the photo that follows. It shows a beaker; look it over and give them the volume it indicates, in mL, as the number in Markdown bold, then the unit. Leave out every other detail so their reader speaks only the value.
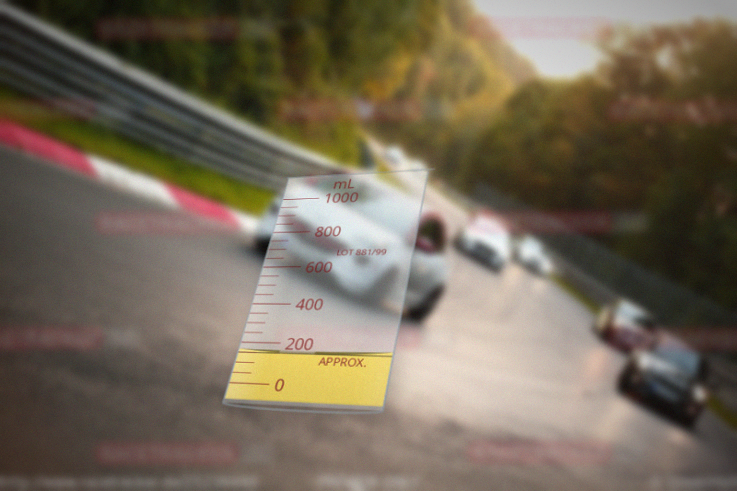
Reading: **150** mL
